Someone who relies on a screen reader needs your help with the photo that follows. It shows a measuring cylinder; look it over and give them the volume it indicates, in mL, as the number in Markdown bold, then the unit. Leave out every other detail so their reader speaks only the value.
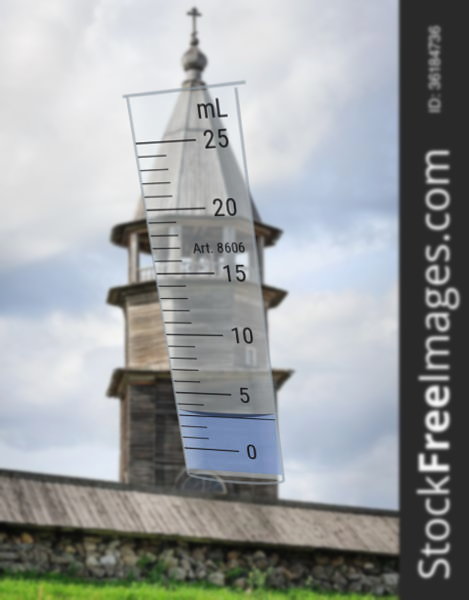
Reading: **3** mL
